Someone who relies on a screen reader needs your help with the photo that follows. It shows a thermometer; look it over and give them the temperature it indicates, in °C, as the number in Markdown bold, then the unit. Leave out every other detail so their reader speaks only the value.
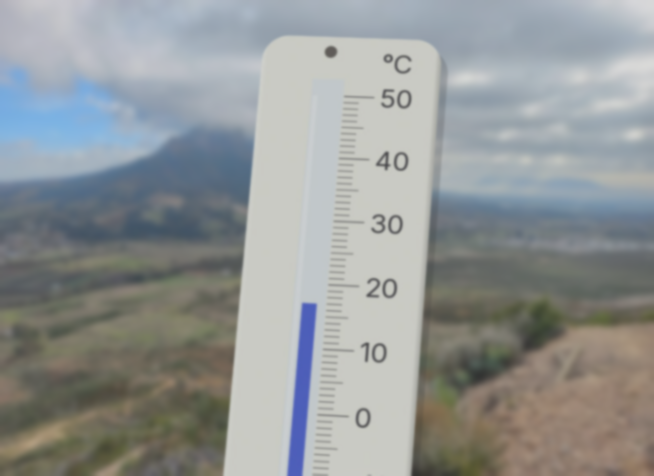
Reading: **17** °C
